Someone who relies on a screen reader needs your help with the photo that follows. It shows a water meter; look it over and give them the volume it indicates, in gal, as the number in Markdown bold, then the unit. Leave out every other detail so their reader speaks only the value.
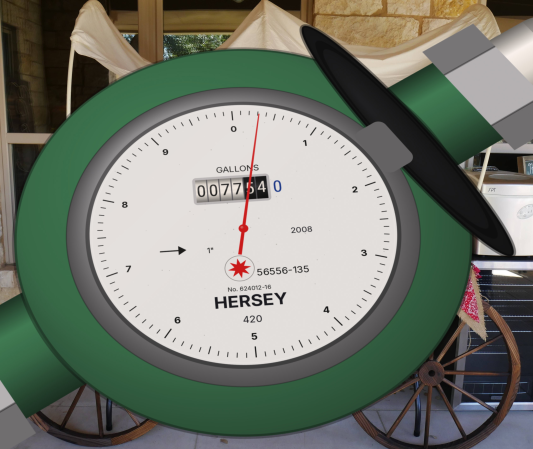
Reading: **77540.3** gal
